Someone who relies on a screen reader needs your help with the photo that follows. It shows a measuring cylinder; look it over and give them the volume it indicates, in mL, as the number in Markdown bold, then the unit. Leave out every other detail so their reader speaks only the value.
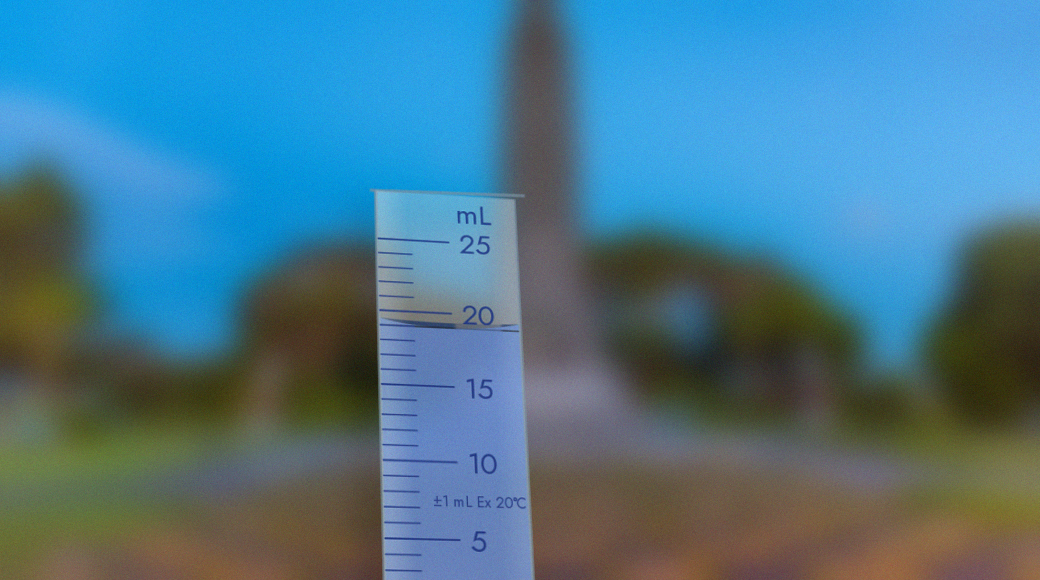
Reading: **19** mL
